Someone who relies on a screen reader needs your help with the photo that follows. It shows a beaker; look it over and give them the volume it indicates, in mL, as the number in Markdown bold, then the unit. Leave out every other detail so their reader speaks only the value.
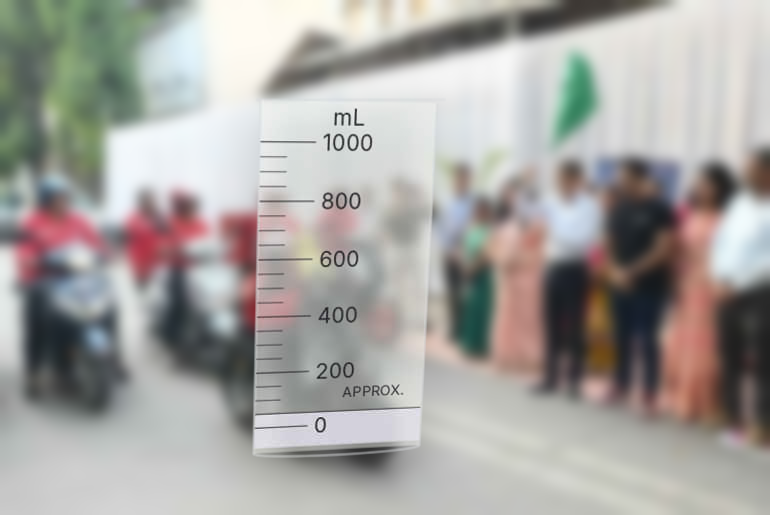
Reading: **50** mL
